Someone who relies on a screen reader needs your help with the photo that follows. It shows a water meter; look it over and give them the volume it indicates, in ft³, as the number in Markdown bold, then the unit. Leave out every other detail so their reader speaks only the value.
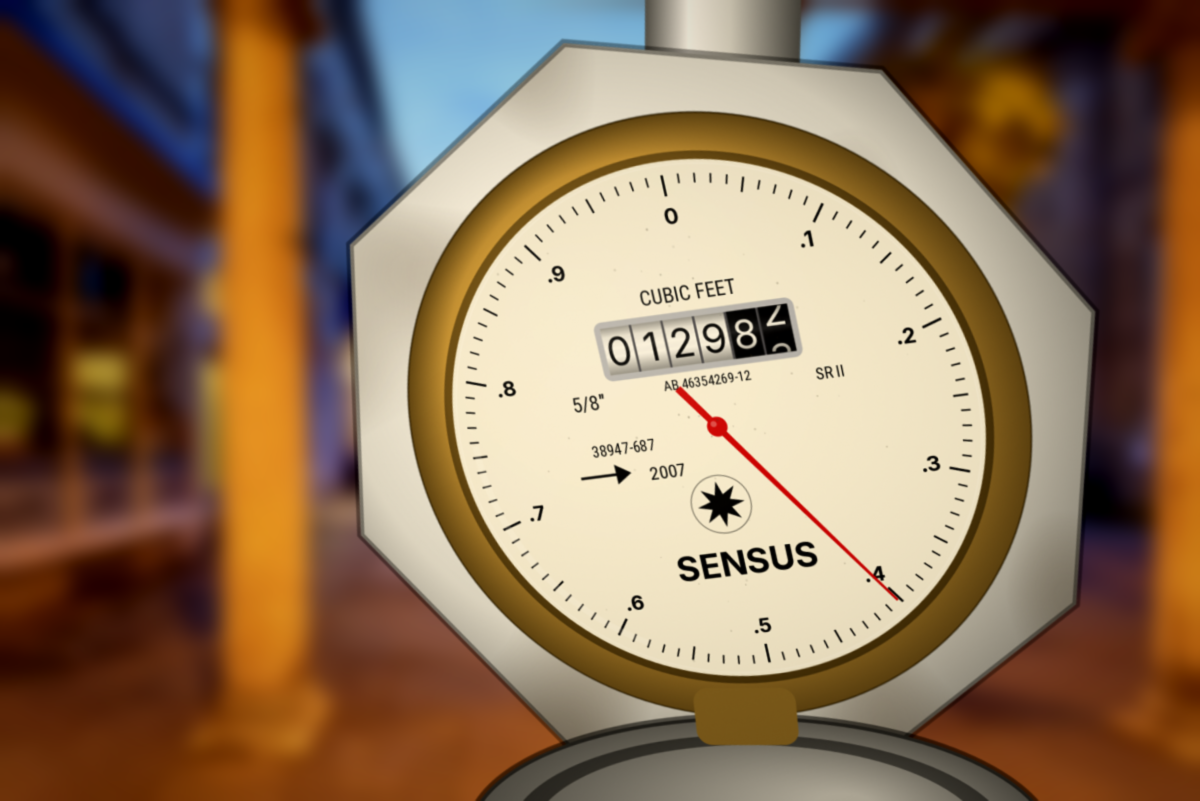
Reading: **12982.40** ft³
